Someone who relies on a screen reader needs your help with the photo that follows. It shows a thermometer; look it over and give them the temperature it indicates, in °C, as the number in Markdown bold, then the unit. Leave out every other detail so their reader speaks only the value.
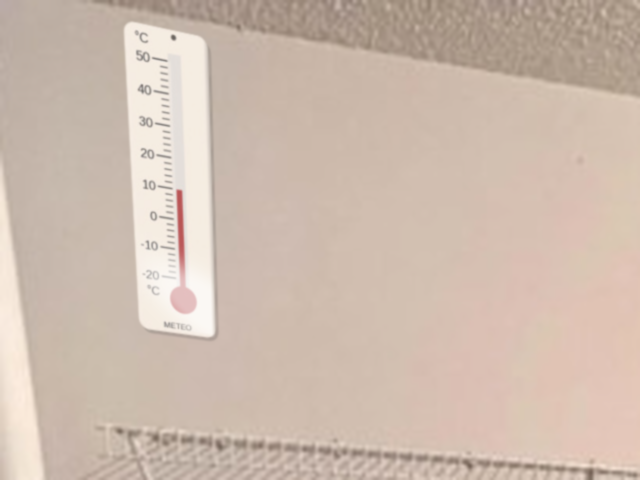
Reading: **10** °C
